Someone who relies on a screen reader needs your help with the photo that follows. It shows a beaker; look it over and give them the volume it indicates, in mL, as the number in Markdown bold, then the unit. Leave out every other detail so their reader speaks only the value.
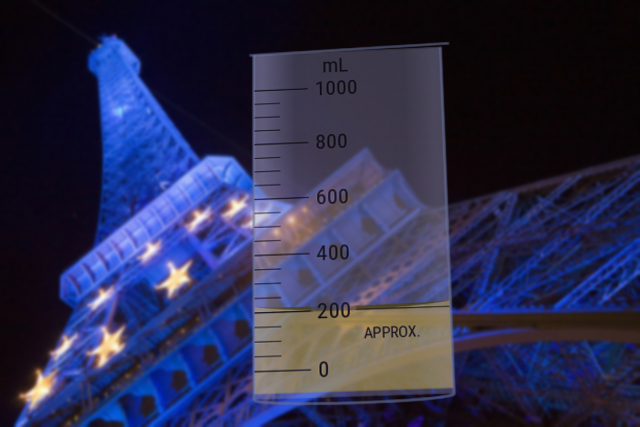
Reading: **200** mL
